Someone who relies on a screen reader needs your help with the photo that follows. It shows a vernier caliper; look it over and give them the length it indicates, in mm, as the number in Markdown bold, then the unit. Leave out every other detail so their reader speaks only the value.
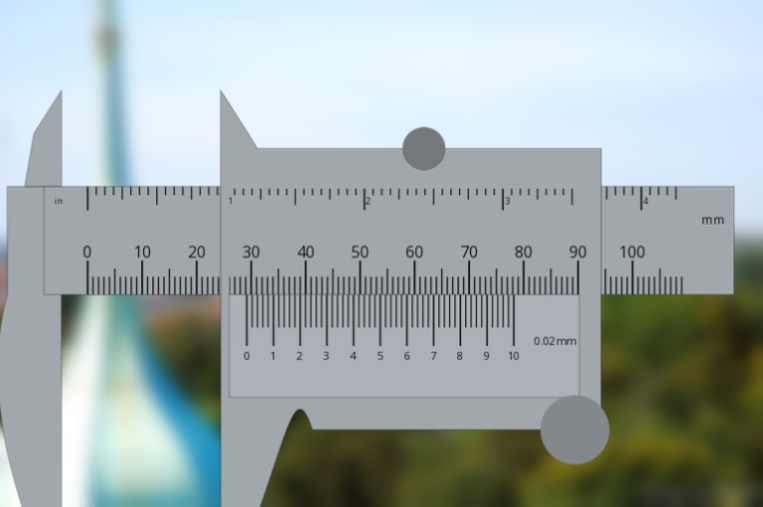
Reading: **29.2** mm
